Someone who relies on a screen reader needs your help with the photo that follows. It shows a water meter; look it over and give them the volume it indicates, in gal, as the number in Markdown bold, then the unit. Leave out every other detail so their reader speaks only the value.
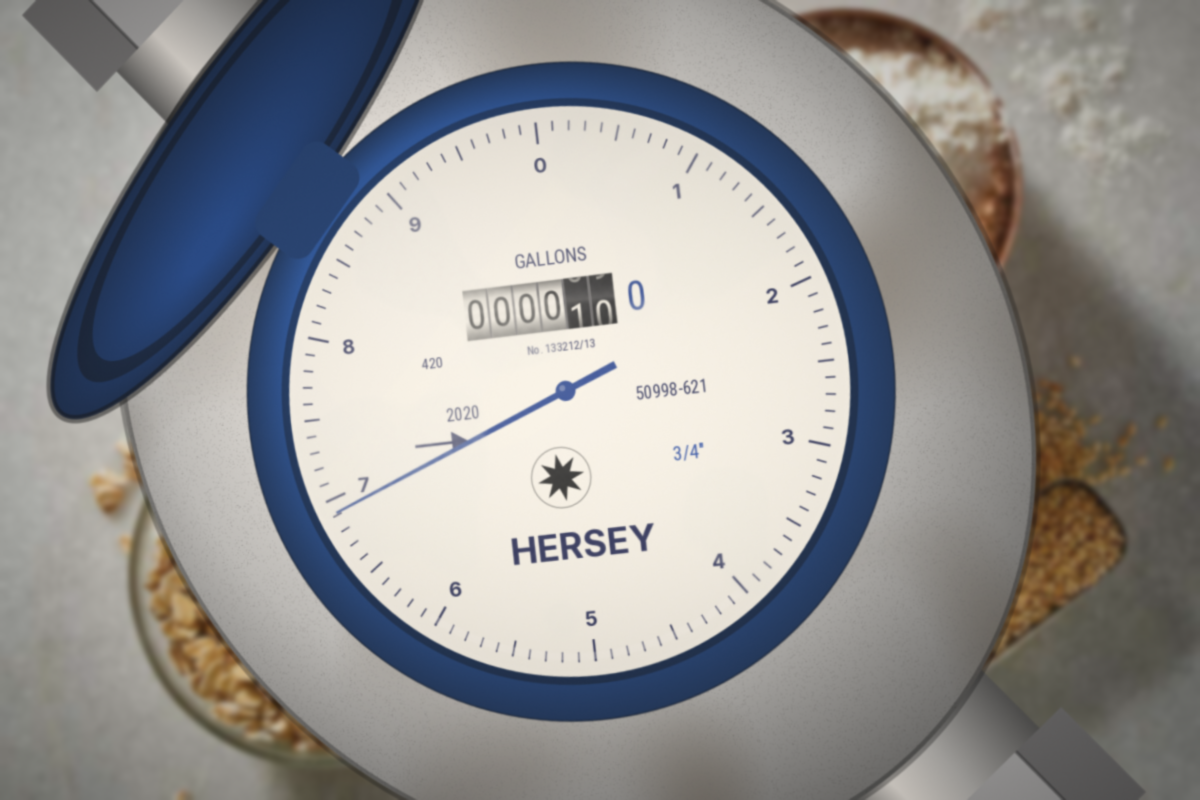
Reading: **96.9** gal
